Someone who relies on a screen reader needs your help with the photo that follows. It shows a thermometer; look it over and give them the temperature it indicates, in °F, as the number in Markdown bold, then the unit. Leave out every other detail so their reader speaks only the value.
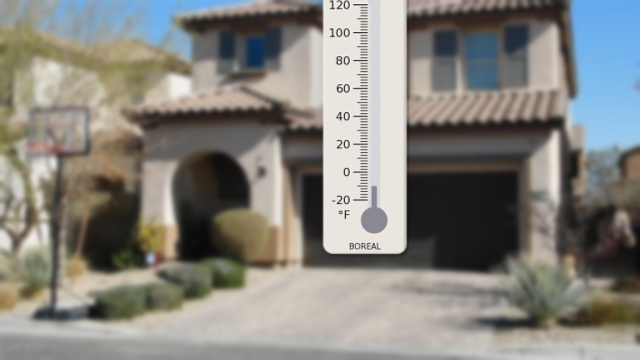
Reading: **-10** °F
